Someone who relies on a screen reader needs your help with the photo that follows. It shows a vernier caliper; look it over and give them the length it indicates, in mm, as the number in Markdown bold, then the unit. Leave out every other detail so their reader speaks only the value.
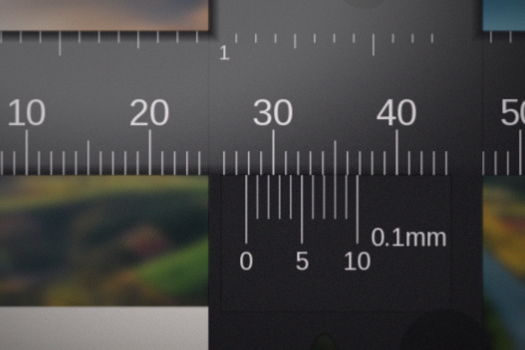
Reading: **27.8** mm
